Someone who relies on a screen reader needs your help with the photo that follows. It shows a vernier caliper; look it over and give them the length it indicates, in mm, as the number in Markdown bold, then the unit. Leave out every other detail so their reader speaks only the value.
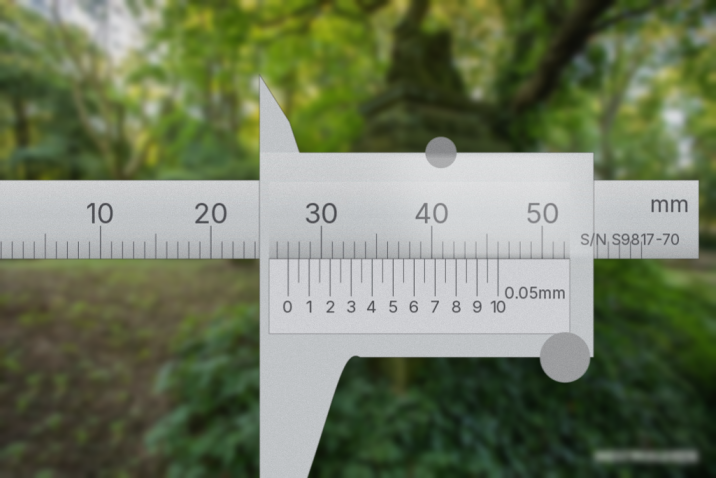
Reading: **27.0** mm
